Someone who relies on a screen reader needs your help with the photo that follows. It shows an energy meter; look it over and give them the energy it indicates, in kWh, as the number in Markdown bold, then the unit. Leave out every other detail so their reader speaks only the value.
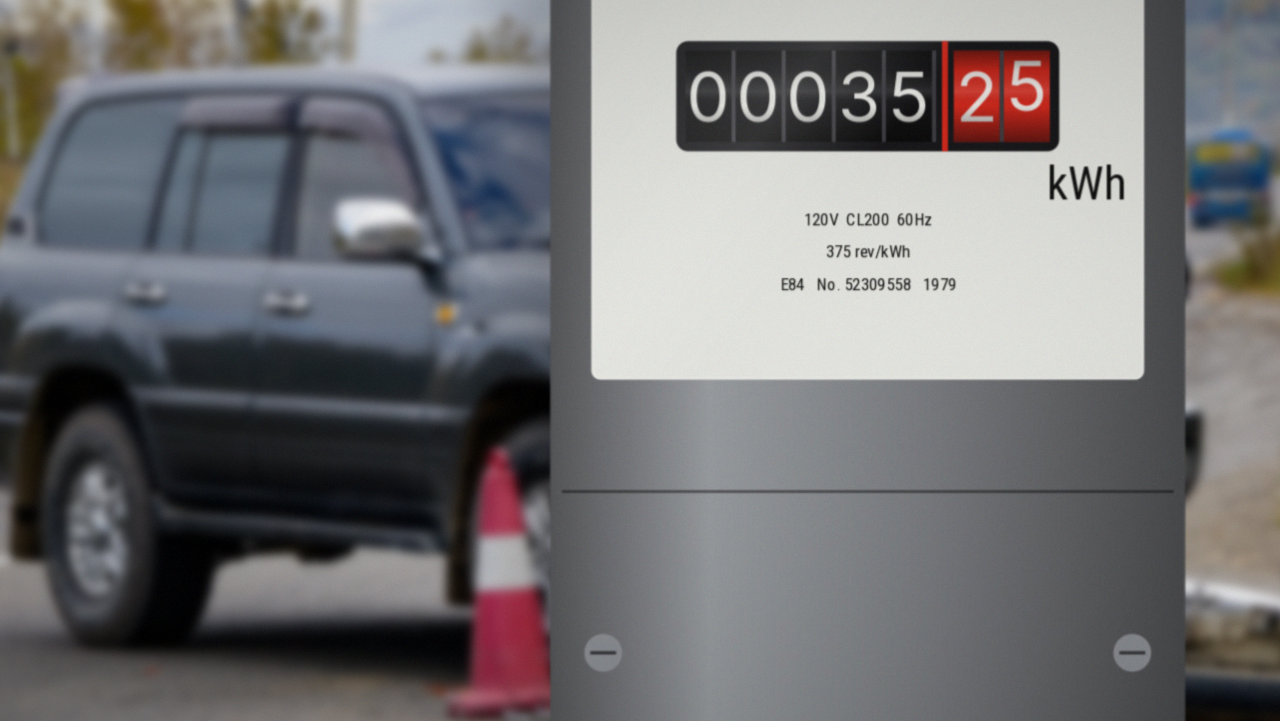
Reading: **35.25** kWh
